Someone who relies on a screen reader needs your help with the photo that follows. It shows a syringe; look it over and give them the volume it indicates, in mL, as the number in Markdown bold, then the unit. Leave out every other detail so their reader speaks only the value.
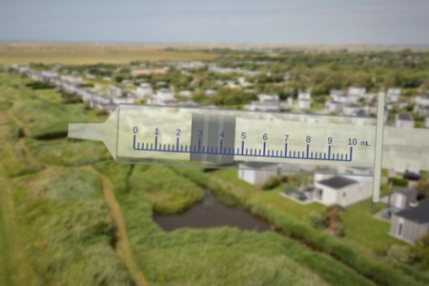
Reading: **2.6** mL
